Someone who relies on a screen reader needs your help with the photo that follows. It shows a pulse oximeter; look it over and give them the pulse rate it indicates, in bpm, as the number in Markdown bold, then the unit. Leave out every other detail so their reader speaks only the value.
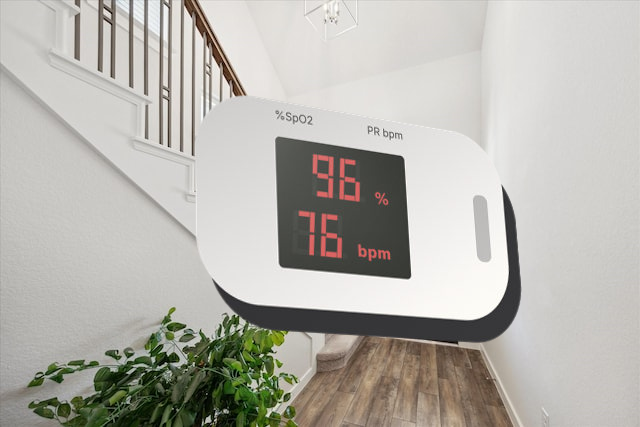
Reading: **76** bpm
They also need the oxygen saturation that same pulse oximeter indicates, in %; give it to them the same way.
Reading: **96** %
